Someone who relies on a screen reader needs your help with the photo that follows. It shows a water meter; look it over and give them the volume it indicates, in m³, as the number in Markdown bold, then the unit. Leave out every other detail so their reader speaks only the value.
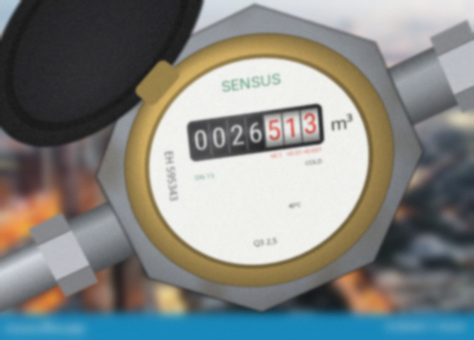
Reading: **26.513** m³
